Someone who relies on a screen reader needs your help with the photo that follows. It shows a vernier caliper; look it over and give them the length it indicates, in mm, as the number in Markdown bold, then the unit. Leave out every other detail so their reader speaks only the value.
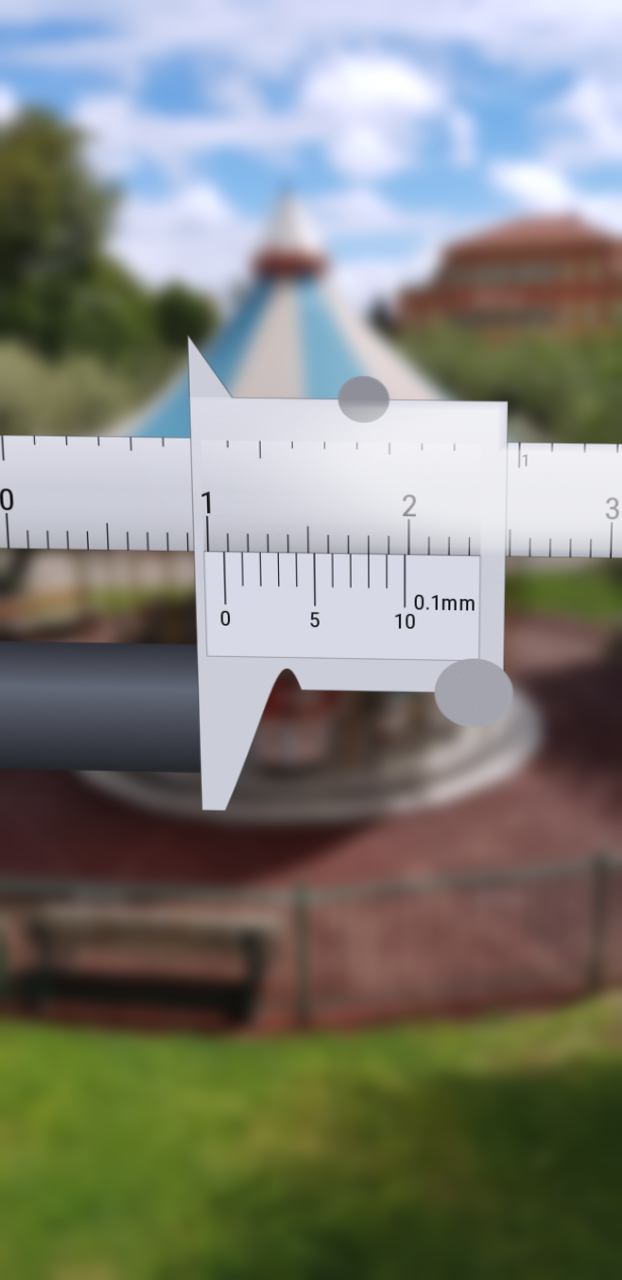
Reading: **10.8** mm
